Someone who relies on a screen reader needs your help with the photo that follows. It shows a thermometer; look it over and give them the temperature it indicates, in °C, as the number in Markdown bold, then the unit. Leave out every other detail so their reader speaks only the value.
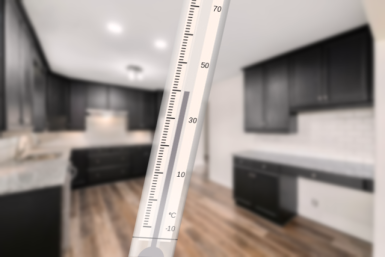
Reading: **40** °C
